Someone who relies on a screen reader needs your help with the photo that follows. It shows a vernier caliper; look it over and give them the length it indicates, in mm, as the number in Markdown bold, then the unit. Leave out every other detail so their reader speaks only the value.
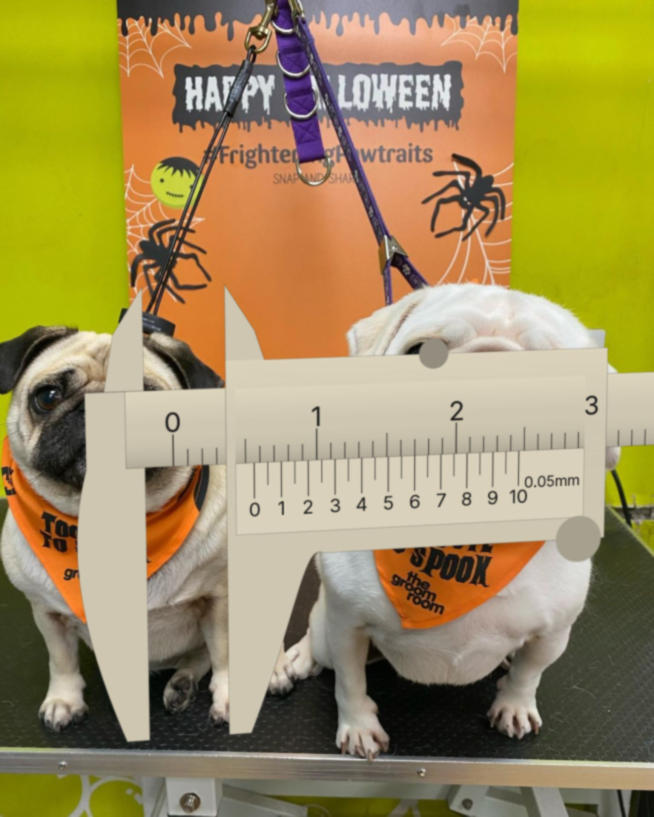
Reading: **5.6** mm
